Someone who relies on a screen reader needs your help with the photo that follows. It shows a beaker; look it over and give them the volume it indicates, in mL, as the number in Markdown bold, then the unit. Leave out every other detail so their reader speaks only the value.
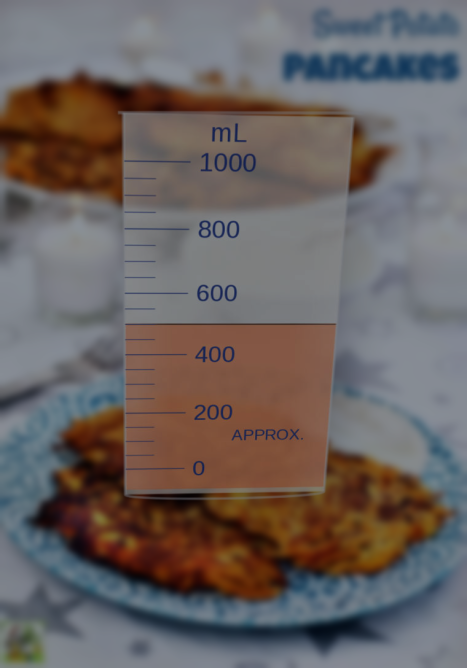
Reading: **500** mL
